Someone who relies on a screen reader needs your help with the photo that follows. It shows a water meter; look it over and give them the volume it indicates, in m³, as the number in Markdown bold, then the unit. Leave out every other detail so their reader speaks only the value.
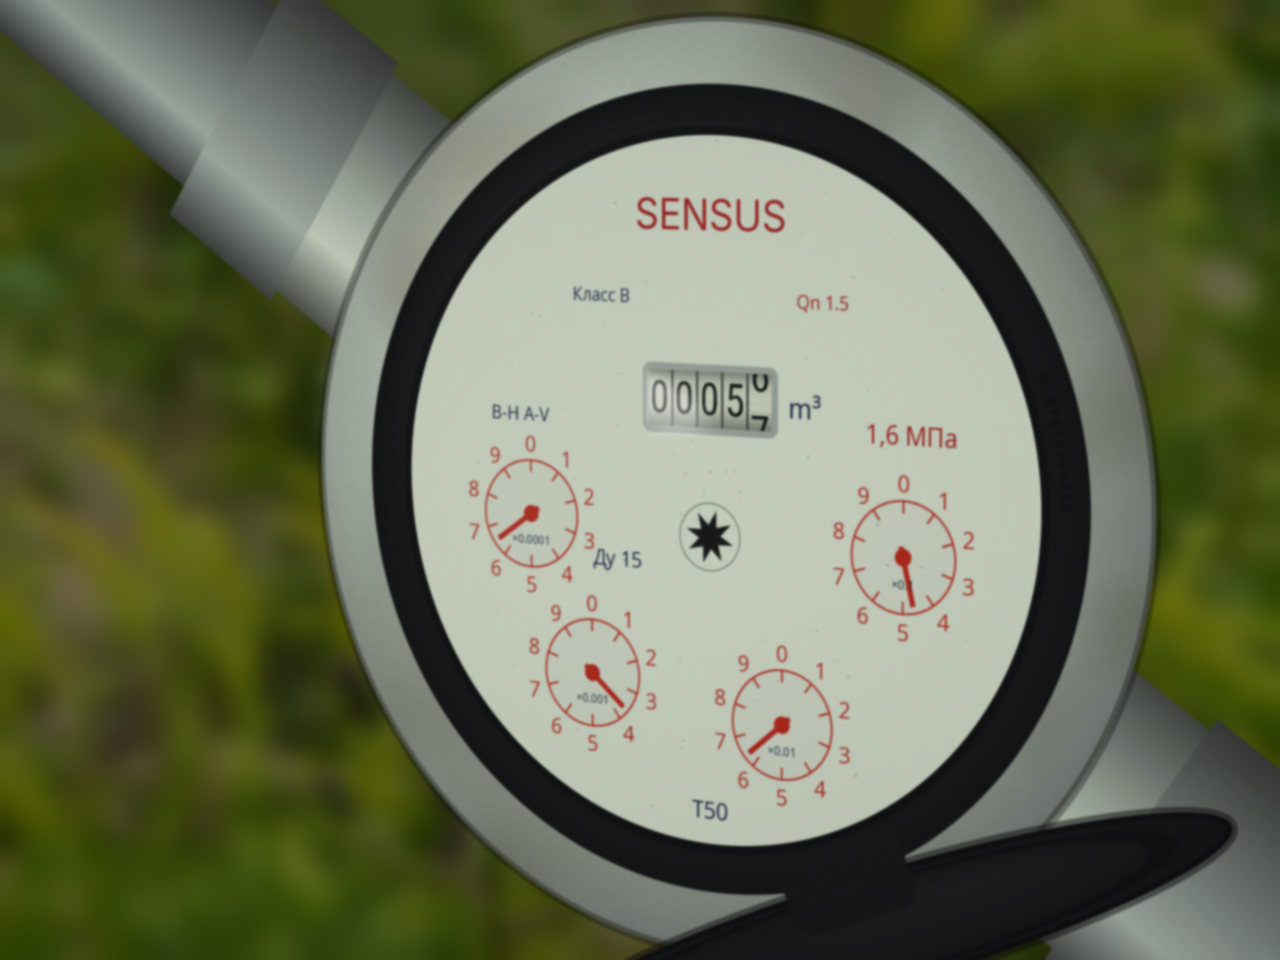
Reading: **56.4636** m³
